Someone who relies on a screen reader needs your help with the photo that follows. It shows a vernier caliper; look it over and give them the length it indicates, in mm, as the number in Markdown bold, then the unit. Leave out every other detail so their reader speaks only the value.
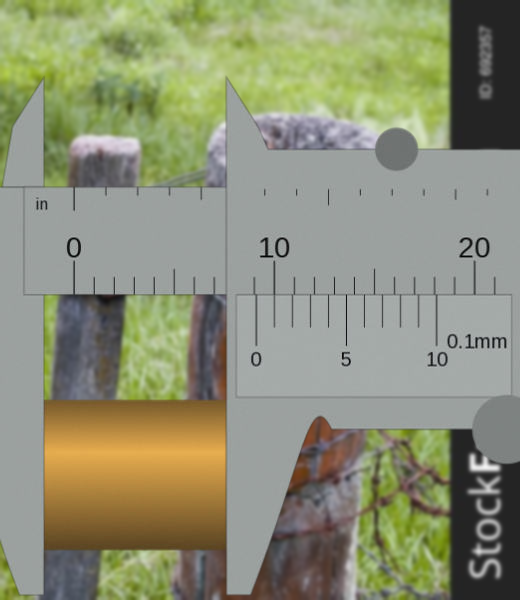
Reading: **9.1** mm
